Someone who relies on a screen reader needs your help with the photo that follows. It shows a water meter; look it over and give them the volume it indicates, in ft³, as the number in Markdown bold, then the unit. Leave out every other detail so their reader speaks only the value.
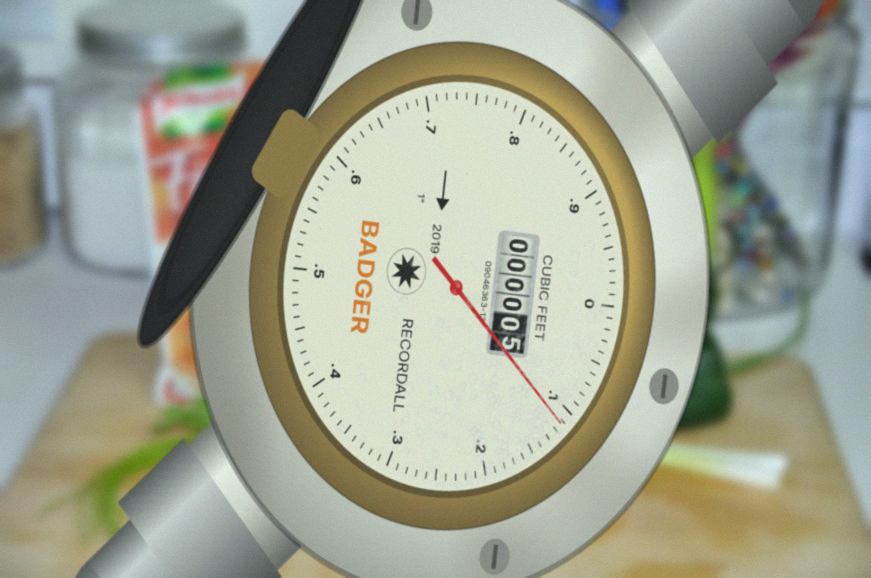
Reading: **5.11** ft³
